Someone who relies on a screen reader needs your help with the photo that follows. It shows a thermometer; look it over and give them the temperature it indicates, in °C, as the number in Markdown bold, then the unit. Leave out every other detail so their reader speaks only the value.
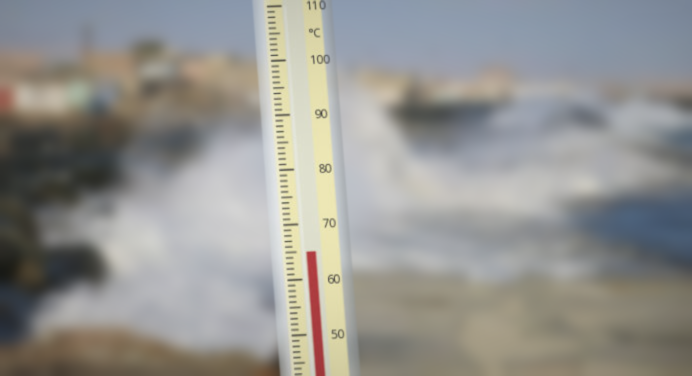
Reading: **65** °C
